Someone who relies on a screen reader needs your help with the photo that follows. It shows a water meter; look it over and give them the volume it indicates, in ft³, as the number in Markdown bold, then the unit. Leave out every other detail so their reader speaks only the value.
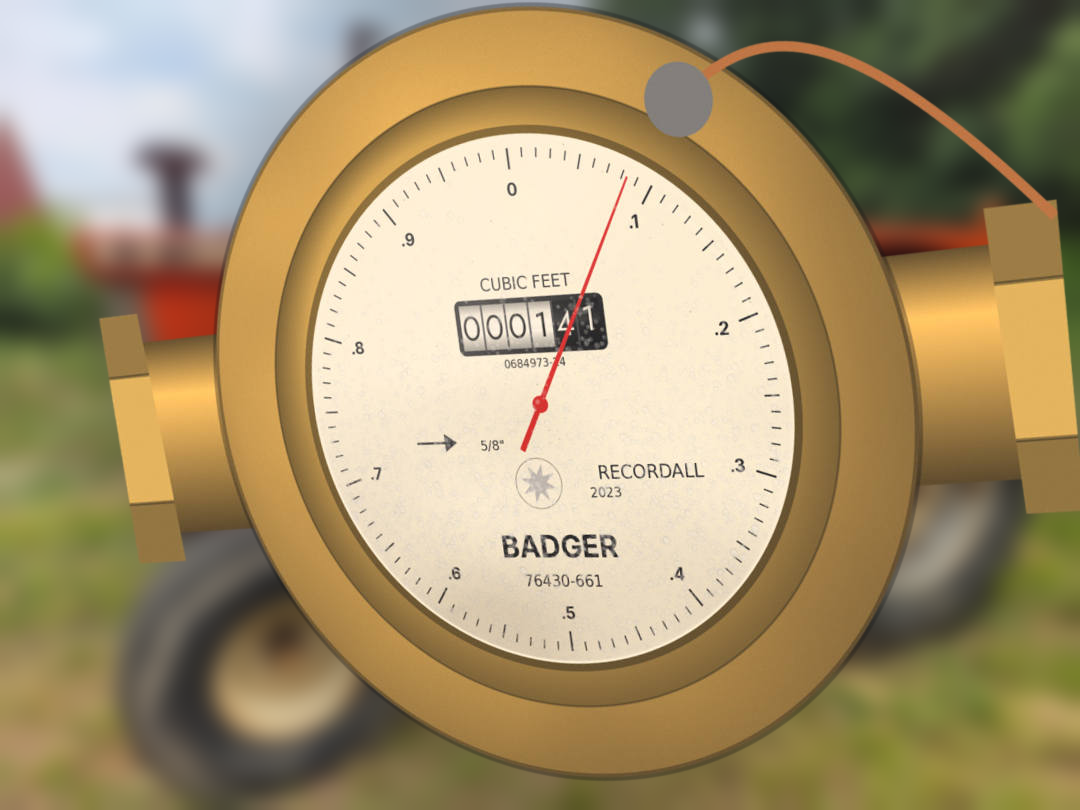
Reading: **141.08** ft³
